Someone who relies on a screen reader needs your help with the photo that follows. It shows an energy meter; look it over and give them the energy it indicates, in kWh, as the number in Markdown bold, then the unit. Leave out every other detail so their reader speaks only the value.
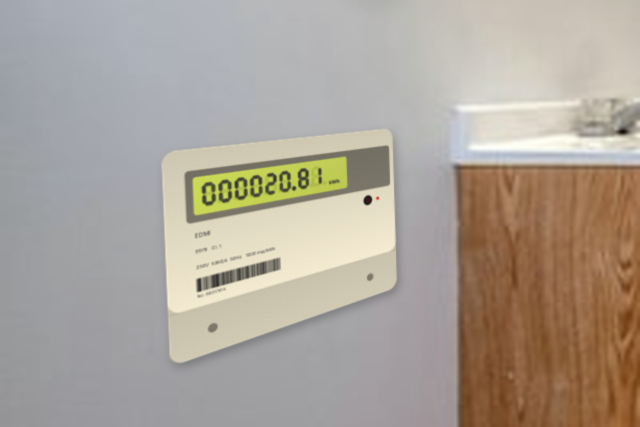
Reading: **20.81** kWh
